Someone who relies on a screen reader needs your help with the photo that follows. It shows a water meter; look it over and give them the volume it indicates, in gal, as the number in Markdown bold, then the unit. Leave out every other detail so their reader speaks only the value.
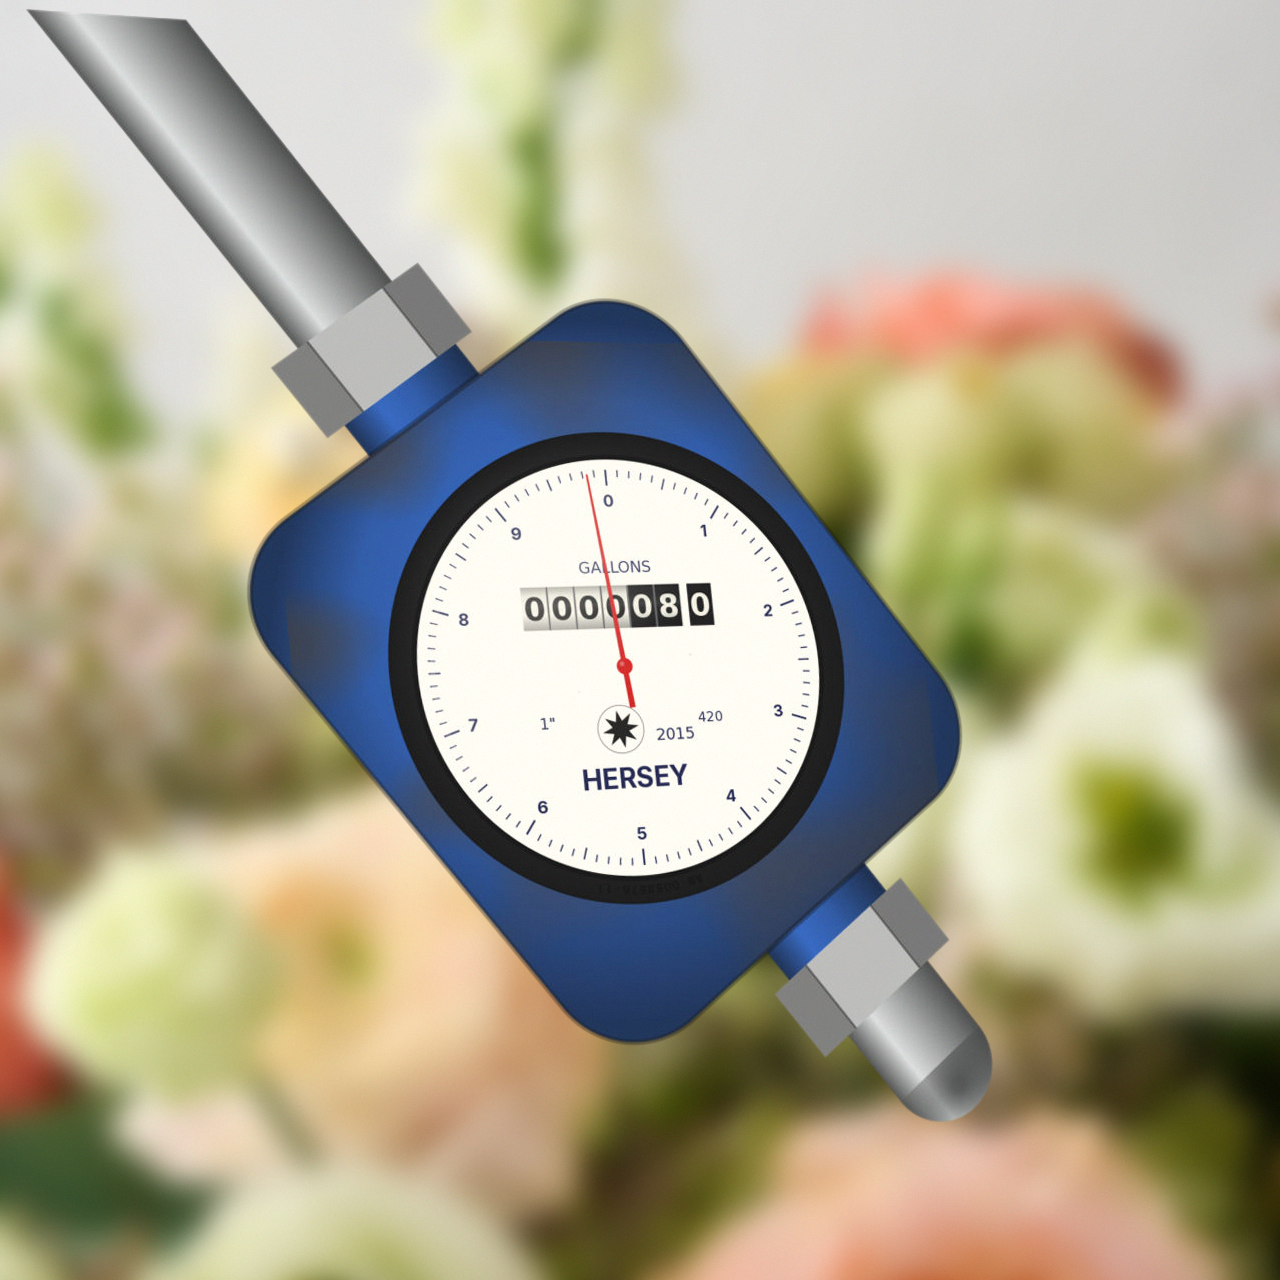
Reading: **79.8** gal
